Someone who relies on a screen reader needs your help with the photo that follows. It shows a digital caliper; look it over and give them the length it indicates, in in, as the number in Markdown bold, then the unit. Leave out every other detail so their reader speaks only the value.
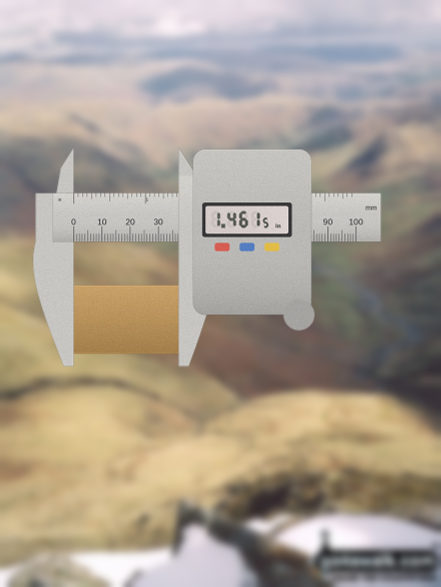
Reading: **1.4615** in
